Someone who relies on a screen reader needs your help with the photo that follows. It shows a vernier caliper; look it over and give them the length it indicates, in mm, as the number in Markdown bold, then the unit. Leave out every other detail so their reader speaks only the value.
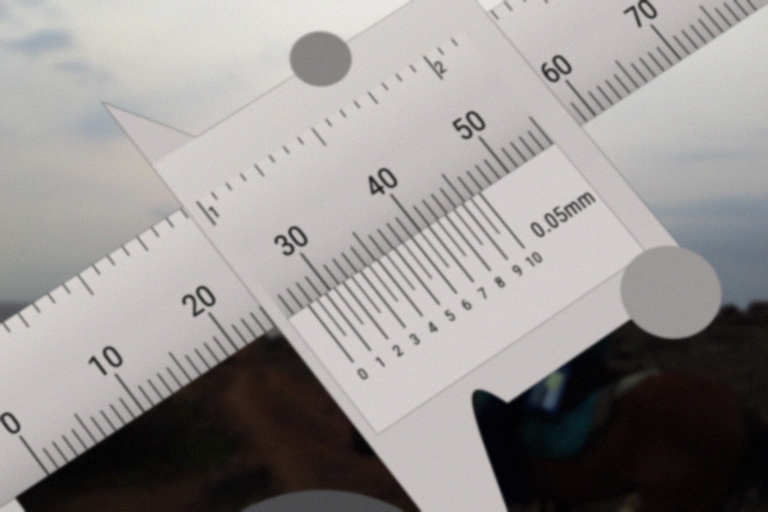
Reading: **27.6** mm
